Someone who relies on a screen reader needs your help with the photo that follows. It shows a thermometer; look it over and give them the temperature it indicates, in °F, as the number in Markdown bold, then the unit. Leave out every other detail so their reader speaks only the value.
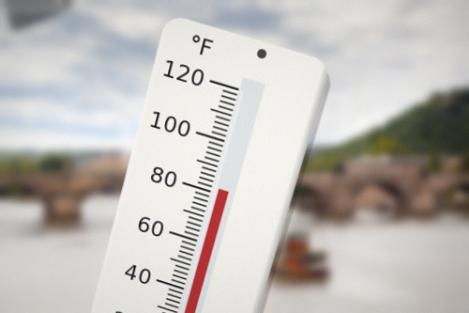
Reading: **82** °F
